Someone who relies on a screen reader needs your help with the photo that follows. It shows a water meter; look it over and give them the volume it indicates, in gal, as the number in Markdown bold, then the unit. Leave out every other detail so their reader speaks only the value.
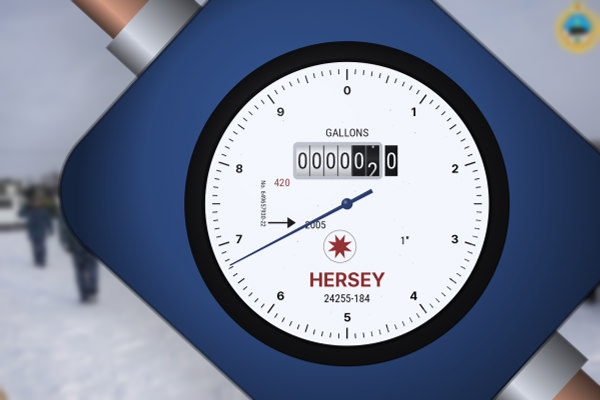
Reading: **16.7** gal
